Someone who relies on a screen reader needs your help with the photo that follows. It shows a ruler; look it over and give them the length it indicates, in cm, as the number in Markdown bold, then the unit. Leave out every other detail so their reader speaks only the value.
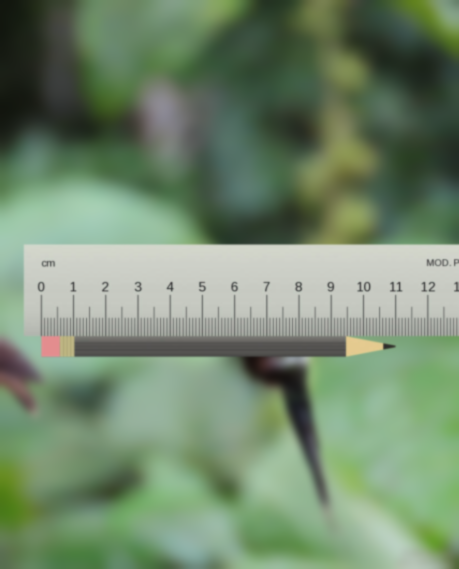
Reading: **11** cm
